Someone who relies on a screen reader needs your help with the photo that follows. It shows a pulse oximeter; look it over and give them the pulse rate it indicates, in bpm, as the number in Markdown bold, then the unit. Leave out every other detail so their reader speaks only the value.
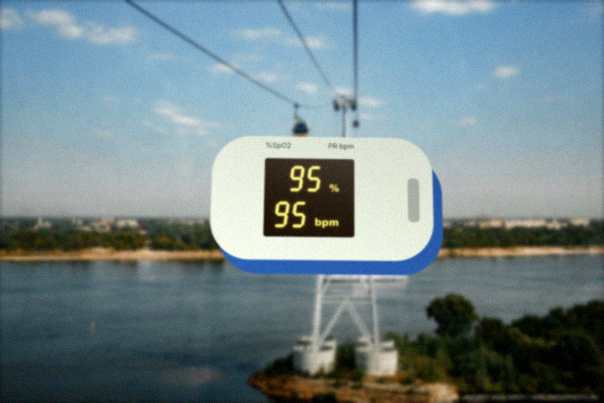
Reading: **95** bpm
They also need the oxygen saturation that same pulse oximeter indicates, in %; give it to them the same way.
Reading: **95** %
